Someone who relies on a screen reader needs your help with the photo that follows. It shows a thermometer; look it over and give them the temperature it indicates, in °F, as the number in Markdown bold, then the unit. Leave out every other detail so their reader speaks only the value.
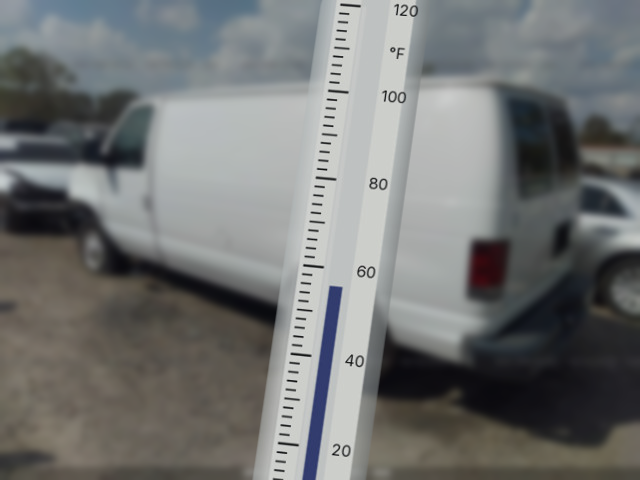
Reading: **56** °F
